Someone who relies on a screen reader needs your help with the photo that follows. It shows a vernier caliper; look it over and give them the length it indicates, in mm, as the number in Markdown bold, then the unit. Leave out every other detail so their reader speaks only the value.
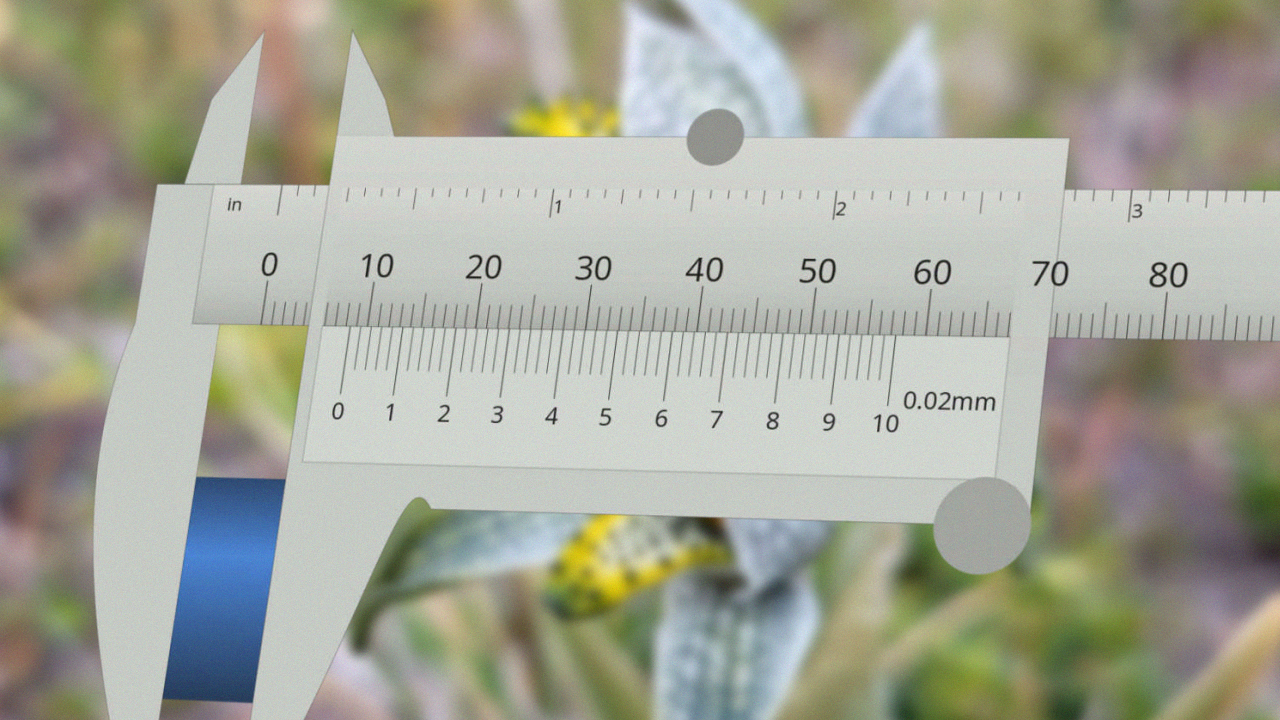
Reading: **8.4** mm
